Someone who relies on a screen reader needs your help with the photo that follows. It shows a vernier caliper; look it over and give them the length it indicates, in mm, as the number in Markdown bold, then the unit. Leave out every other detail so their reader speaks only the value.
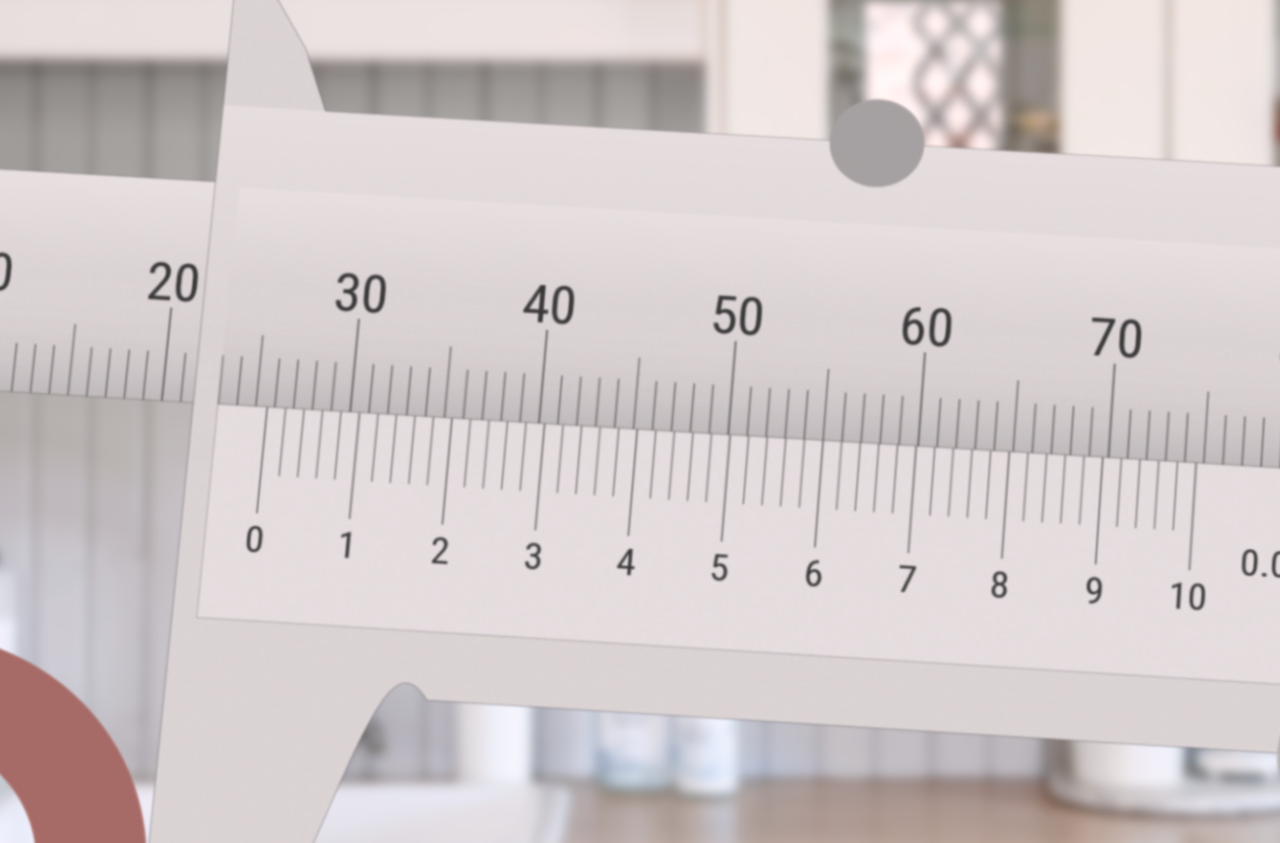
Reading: **25.6** mm
